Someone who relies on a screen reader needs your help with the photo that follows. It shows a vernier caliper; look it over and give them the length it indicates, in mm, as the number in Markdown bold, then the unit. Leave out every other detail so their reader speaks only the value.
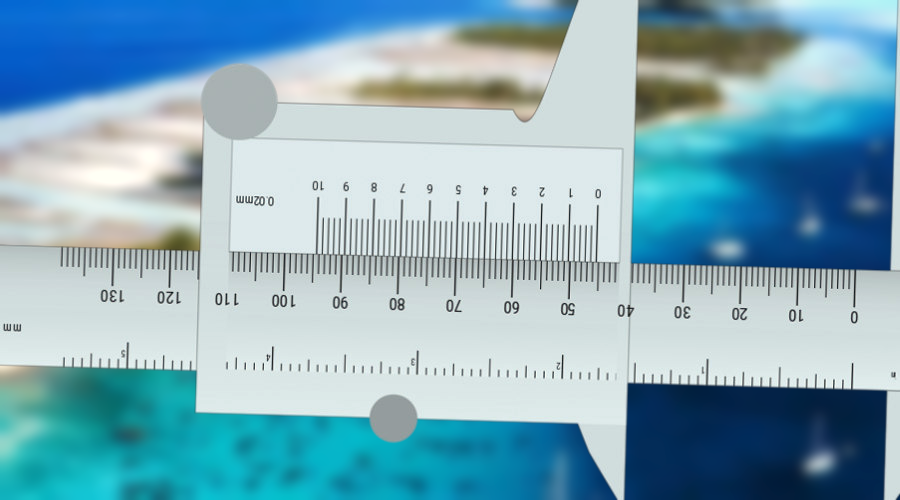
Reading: **45.4** mm
